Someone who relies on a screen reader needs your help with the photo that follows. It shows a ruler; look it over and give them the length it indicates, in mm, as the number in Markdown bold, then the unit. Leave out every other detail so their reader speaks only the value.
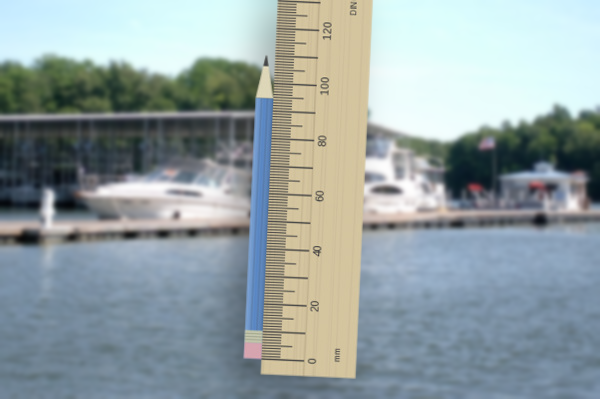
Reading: **110** mm
